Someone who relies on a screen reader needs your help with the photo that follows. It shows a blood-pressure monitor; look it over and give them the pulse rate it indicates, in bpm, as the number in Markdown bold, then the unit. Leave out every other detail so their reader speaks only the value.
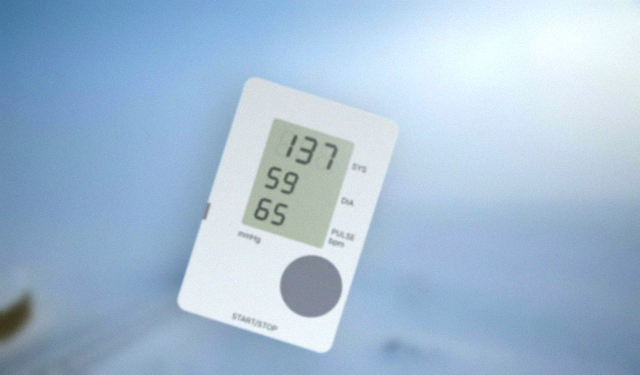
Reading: **65** bpm
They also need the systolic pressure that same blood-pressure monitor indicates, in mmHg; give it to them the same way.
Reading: **137** mmHg
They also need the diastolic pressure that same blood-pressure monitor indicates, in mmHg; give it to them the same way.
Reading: **59** mmHg
